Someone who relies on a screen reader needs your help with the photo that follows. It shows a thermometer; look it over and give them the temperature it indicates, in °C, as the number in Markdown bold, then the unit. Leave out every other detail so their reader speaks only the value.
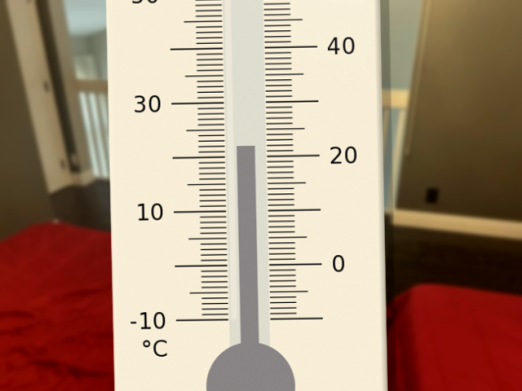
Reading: **22** °C
